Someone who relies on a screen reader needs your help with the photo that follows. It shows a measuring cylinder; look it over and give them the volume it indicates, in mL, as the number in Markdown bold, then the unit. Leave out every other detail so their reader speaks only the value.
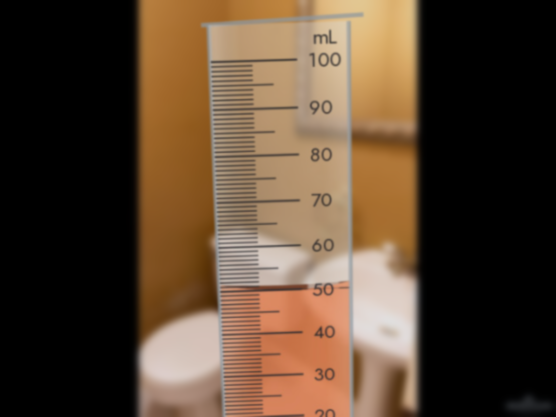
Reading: **50** mL
